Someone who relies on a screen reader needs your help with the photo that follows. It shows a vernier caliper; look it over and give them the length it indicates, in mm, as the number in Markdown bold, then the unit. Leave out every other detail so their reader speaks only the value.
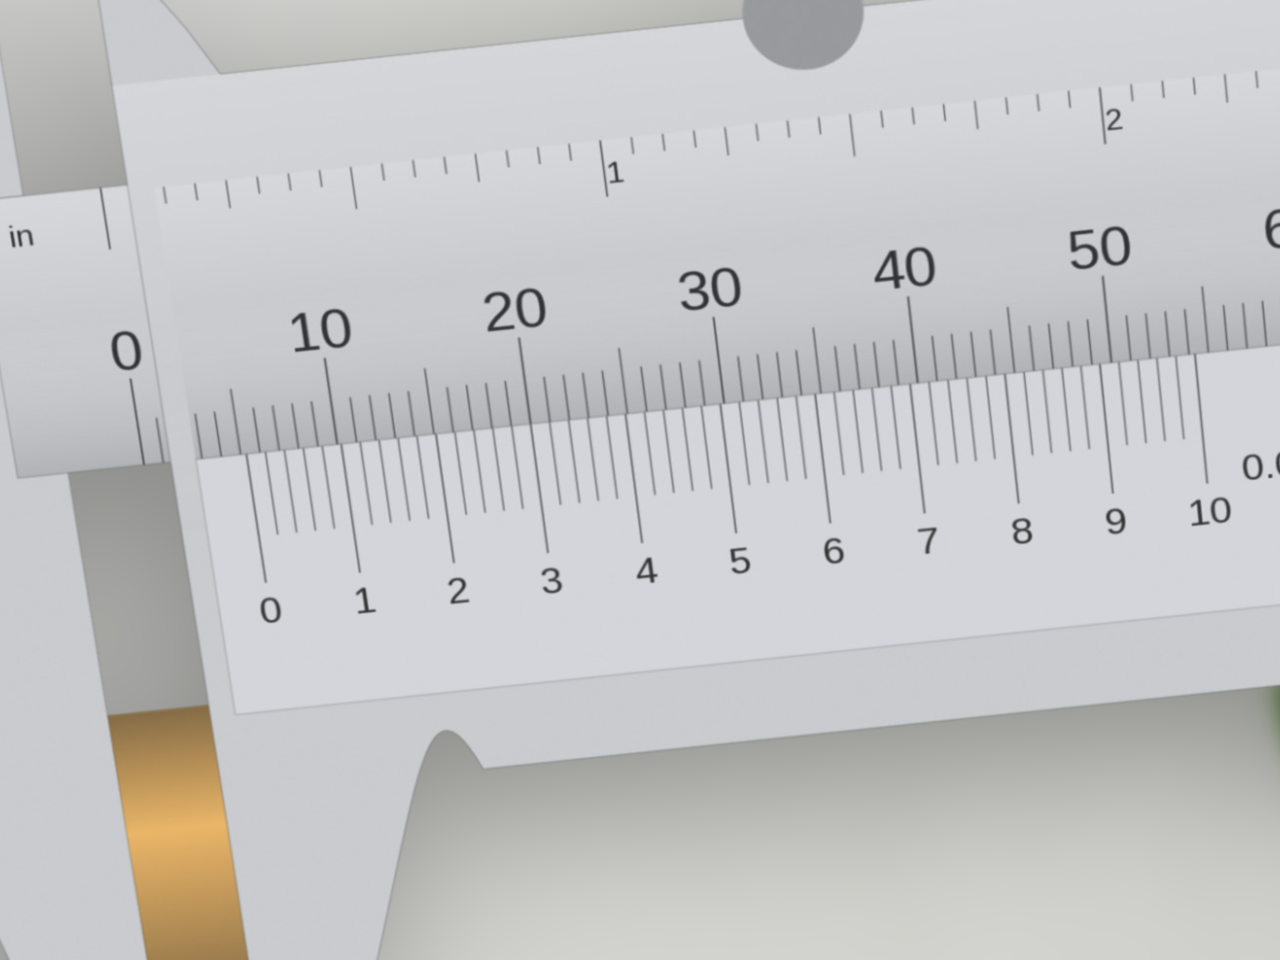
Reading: **5.3** mm
